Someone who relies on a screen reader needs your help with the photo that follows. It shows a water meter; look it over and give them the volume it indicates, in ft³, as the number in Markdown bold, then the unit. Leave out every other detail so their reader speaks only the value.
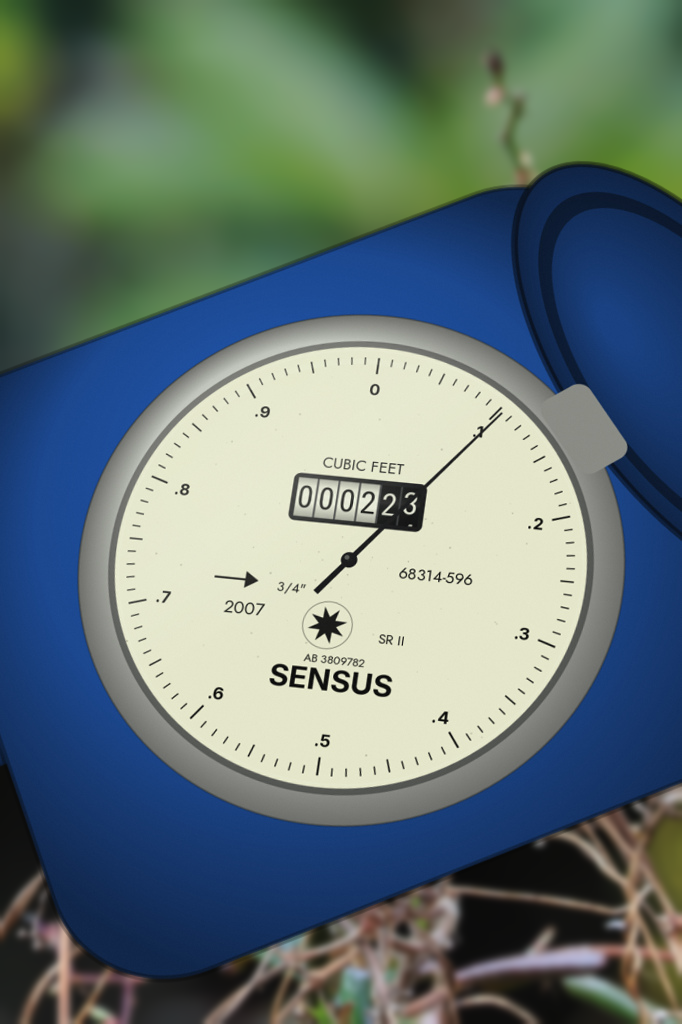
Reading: **223.10** ft³
